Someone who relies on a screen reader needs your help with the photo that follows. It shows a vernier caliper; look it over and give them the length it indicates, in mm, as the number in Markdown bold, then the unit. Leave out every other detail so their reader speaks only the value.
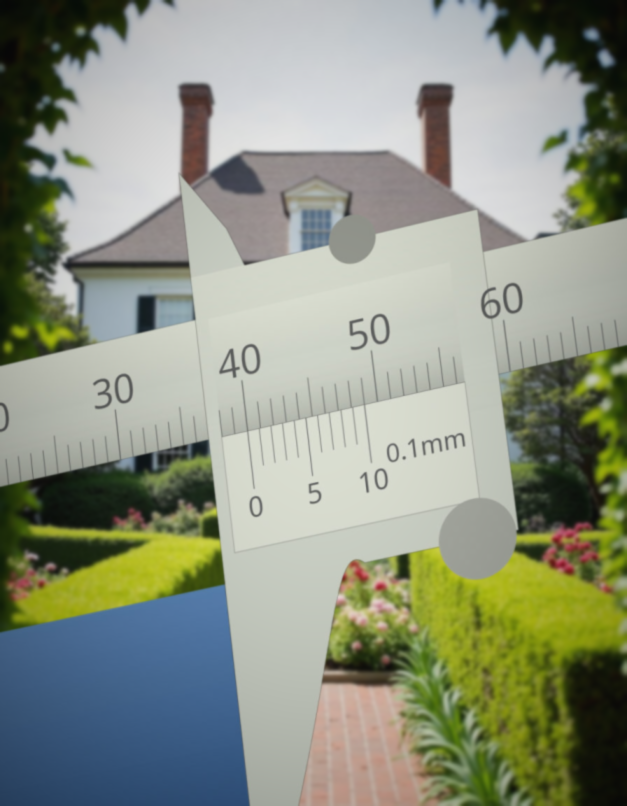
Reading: **40.0** mm
